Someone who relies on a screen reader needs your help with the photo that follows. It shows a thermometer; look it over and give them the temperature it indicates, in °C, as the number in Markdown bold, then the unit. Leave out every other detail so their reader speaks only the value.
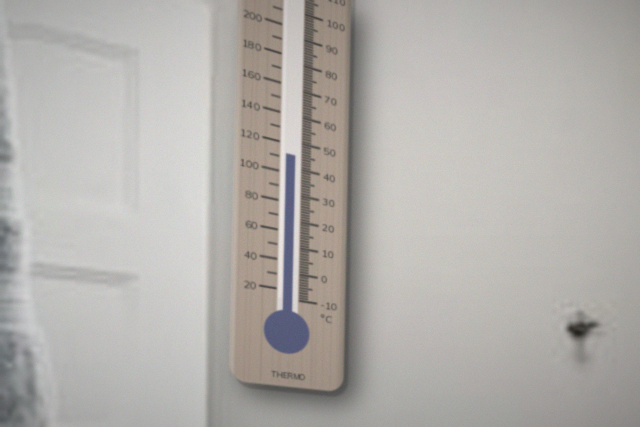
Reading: **45** °C
